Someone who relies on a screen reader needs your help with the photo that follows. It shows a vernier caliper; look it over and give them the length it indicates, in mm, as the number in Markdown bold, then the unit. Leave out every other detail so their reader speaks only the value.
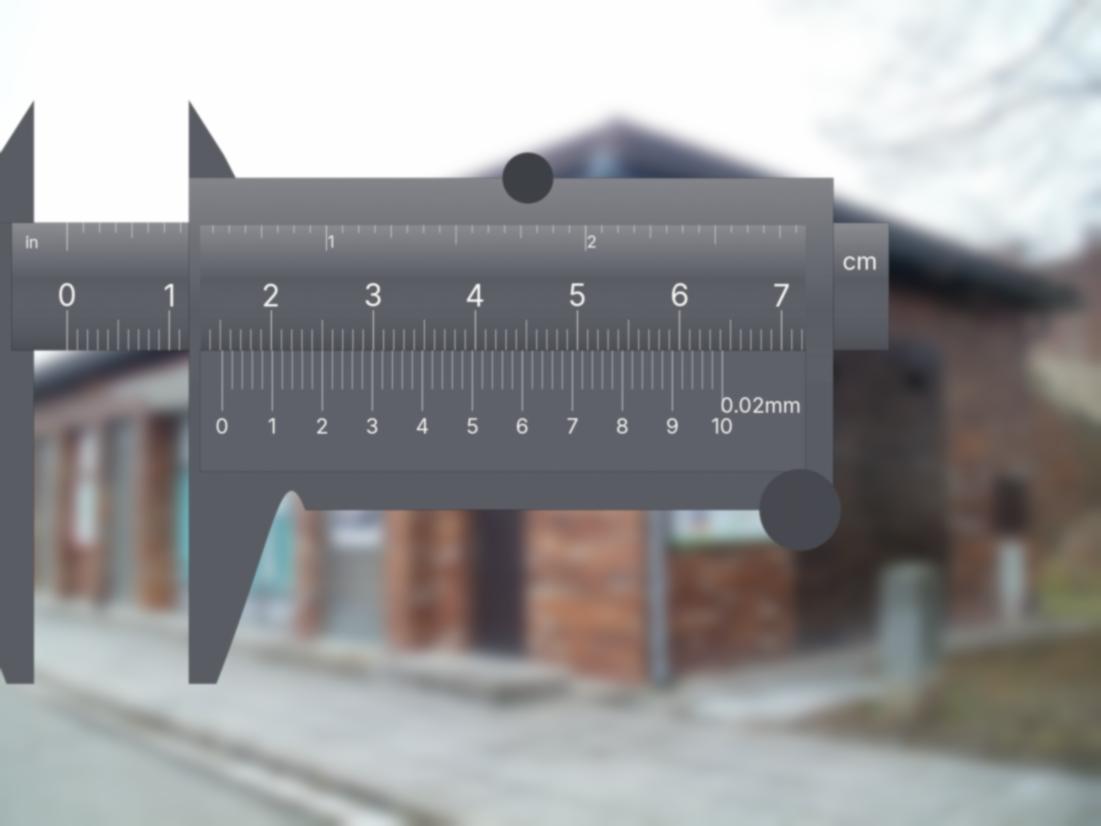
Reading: **15.2** mm
